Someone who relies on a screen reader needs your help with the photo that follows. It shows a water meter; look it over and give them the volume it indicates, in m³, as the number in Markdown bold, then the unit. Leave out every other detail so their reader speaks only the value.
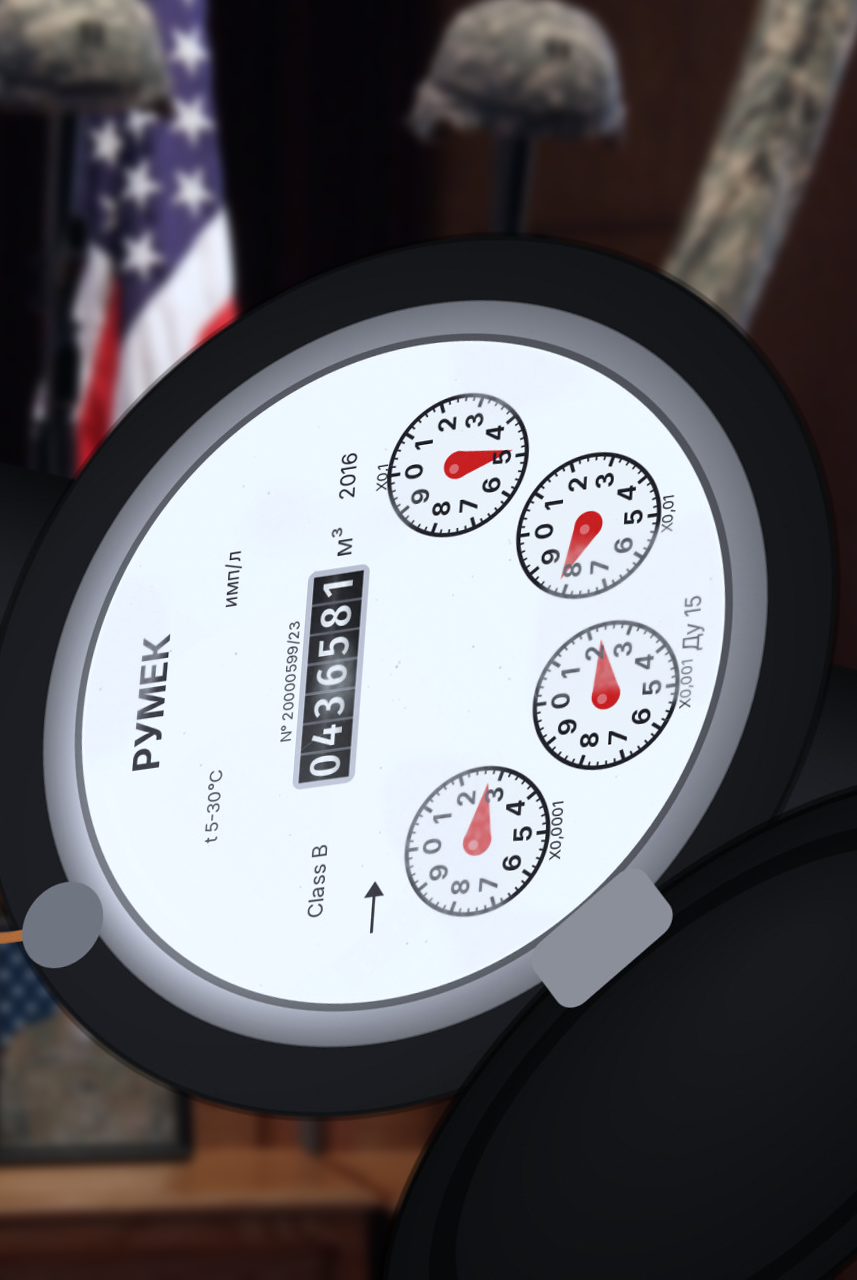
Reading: **436581.4822** m³
